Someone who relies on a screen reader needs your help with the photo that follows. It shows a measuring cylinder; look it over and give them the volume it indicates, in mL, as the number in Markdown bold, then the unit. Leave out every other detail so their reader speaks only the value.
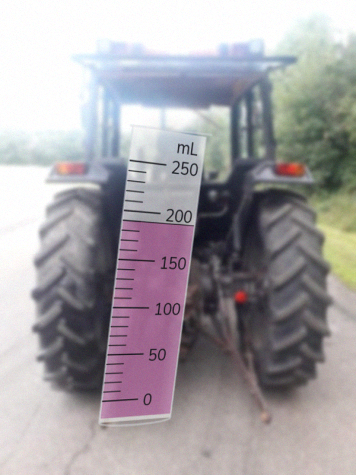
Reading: **190** mL
